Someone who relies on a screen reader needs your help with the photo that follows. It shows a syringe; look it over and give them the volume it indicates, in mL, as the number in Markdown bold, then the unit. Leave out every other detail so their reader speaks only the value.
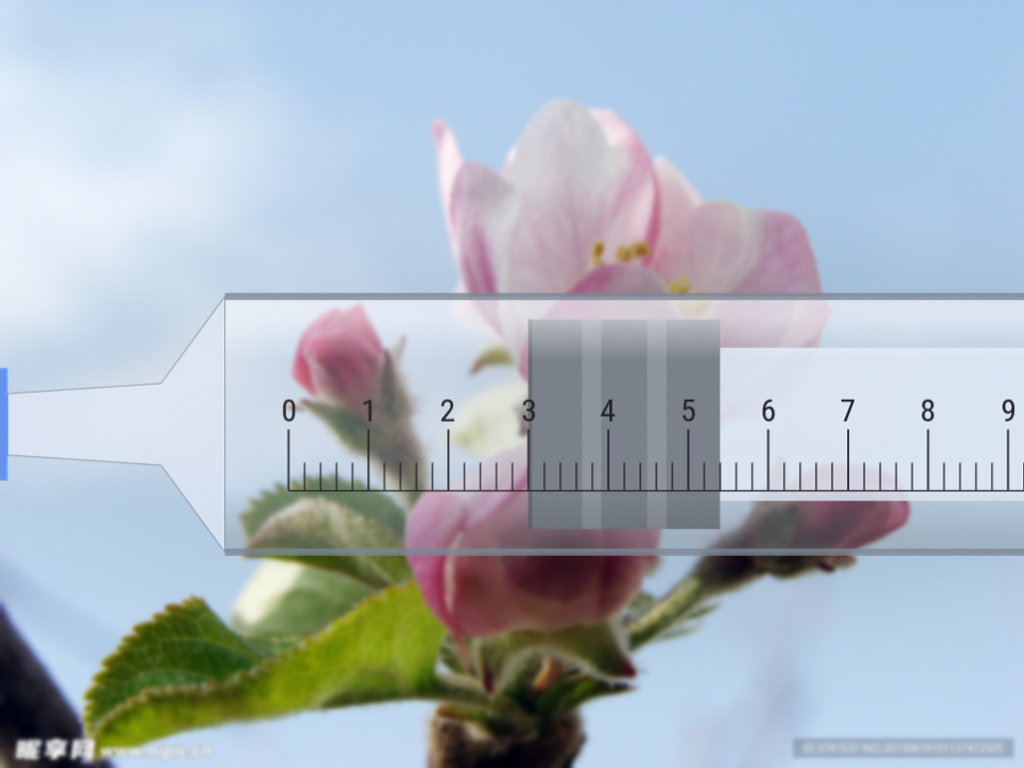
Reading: **3** mL
